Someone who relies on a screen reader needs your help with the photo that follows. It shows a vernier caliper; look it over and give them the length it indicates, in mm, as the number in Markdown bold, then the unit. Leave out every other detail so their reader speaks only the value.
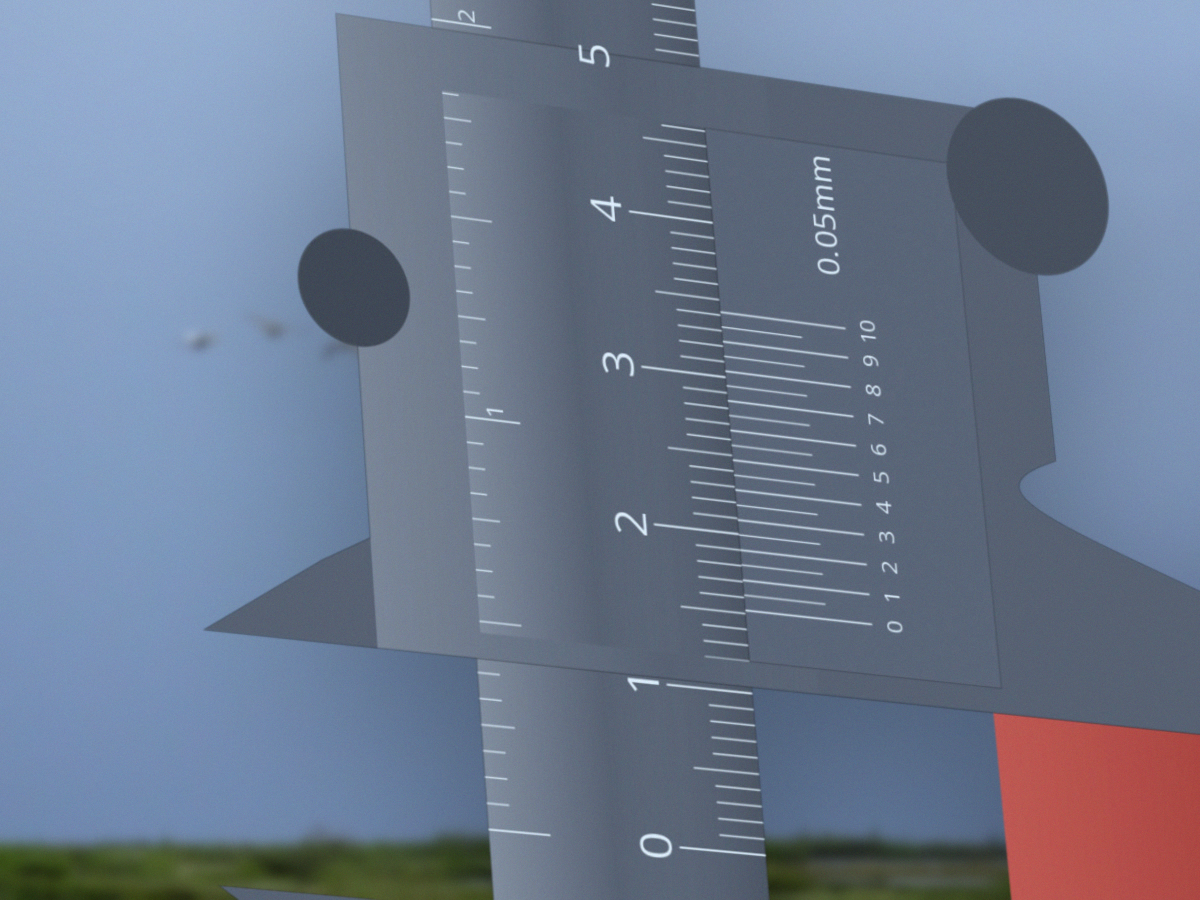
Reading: **15.2** mm
